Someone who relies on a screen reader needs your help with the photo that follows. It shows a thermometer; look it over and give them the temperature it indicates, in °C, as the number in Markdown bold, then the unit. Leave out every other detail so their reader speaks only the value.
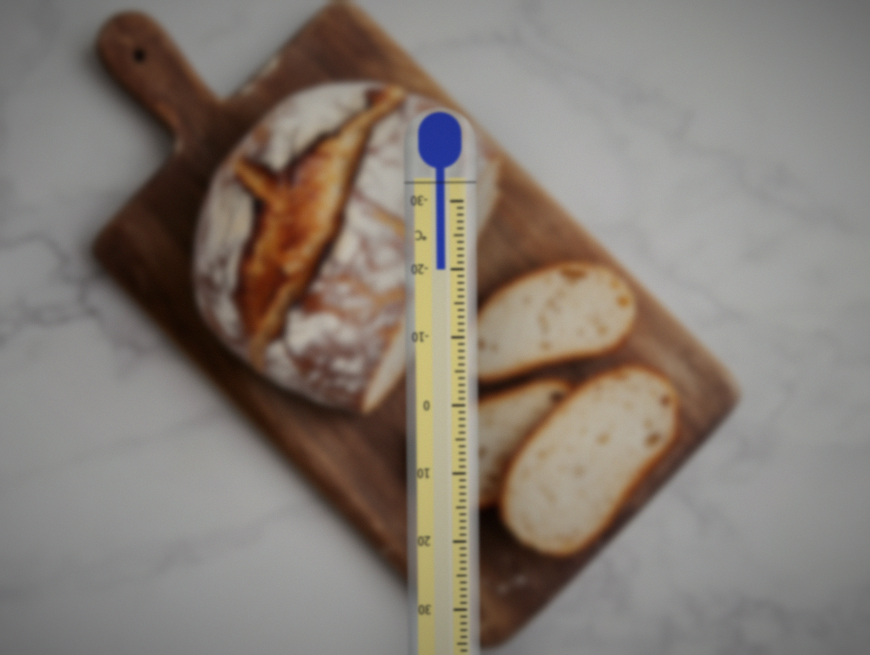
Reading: **-20** °C
